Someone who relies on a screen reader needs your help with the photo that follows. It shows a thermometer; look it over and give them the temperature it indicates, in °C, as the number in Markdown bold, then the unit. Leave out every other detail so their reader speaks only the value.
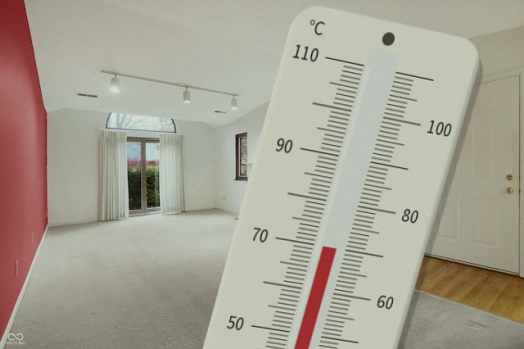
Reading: **70** °C
